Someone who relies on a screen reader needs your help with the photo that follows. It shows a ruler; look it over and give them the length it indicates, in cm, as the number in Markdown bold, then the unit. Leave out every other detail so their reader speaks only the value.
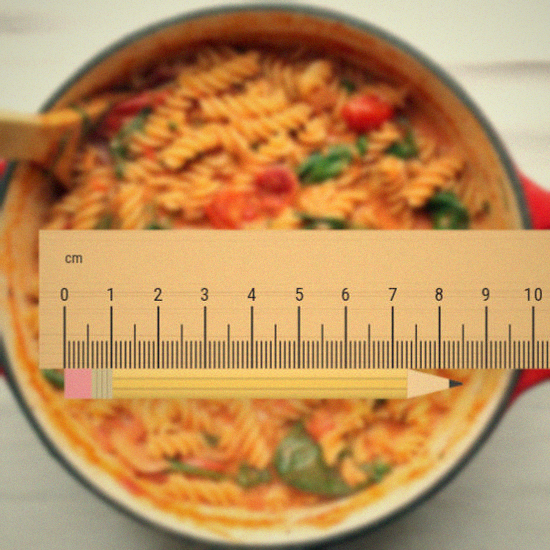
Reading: **8.5** cm
